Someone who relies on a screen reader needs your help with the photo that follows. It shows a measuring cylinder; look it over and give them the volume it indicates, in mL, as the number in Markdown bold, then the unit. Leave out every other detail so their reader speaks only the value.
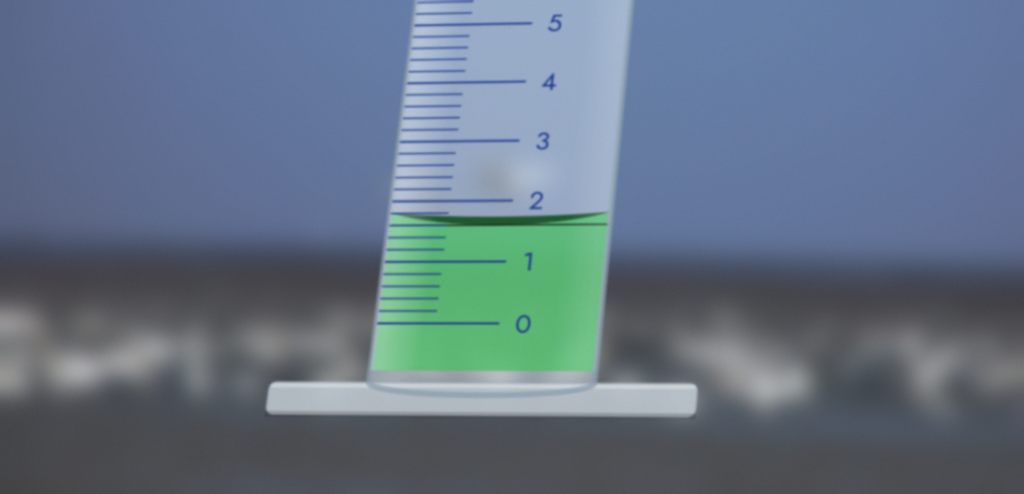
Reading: **1.6** mL
